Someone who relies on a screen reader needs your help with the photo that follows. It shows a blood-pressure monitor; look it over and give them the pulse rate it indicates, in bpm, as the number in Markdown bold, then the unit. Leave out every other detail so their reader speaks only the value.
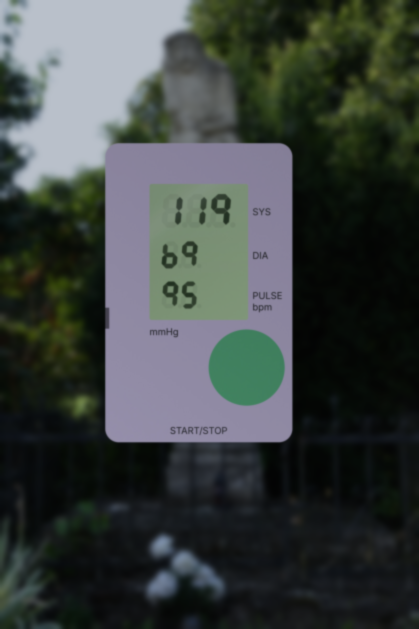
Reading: **95** bpm
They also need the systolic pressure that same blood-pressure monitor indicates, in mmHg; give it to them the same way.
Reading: **119** mmHg
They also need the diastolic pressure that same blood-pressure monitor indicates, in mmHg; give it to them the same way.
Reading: **69** mmHg
